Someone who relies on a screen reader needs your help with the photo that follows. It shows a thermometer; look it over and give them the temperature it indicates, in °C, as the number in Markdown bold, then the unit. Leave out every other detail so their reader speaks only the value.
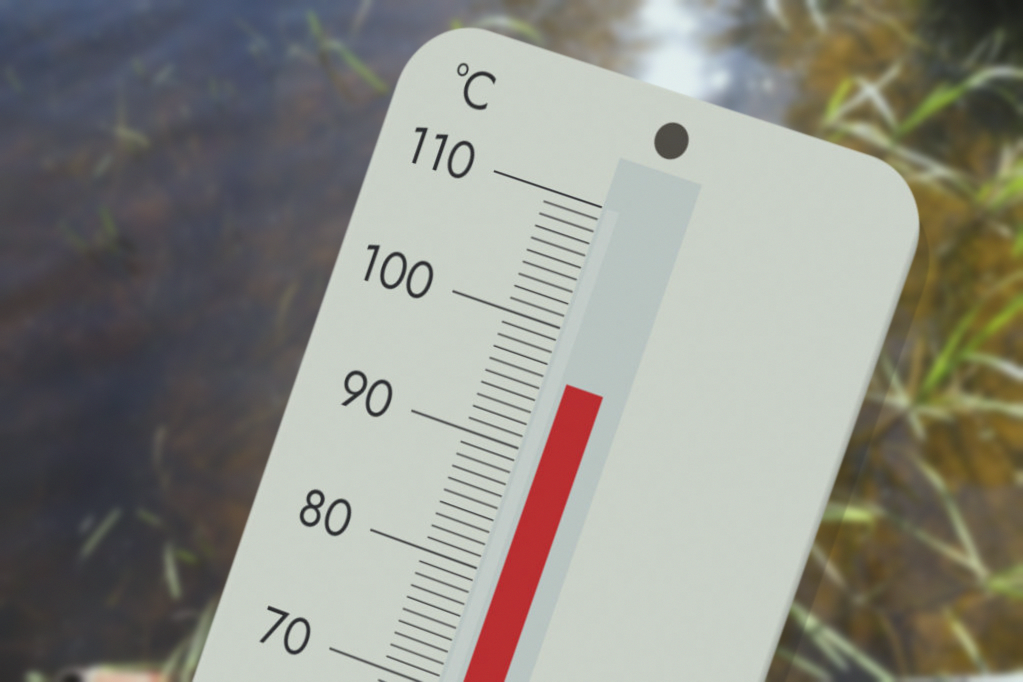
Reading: **96** °C
